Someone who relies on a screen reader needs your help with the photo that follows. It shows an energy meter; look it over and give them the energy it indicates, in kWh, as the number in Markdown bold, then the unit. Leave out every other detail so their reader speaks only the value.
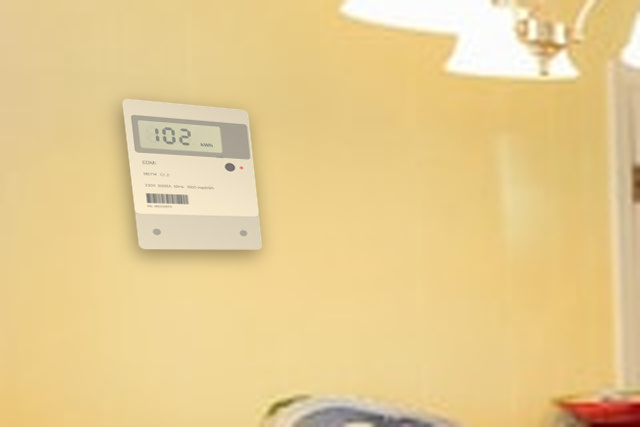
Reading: **102** kWh
